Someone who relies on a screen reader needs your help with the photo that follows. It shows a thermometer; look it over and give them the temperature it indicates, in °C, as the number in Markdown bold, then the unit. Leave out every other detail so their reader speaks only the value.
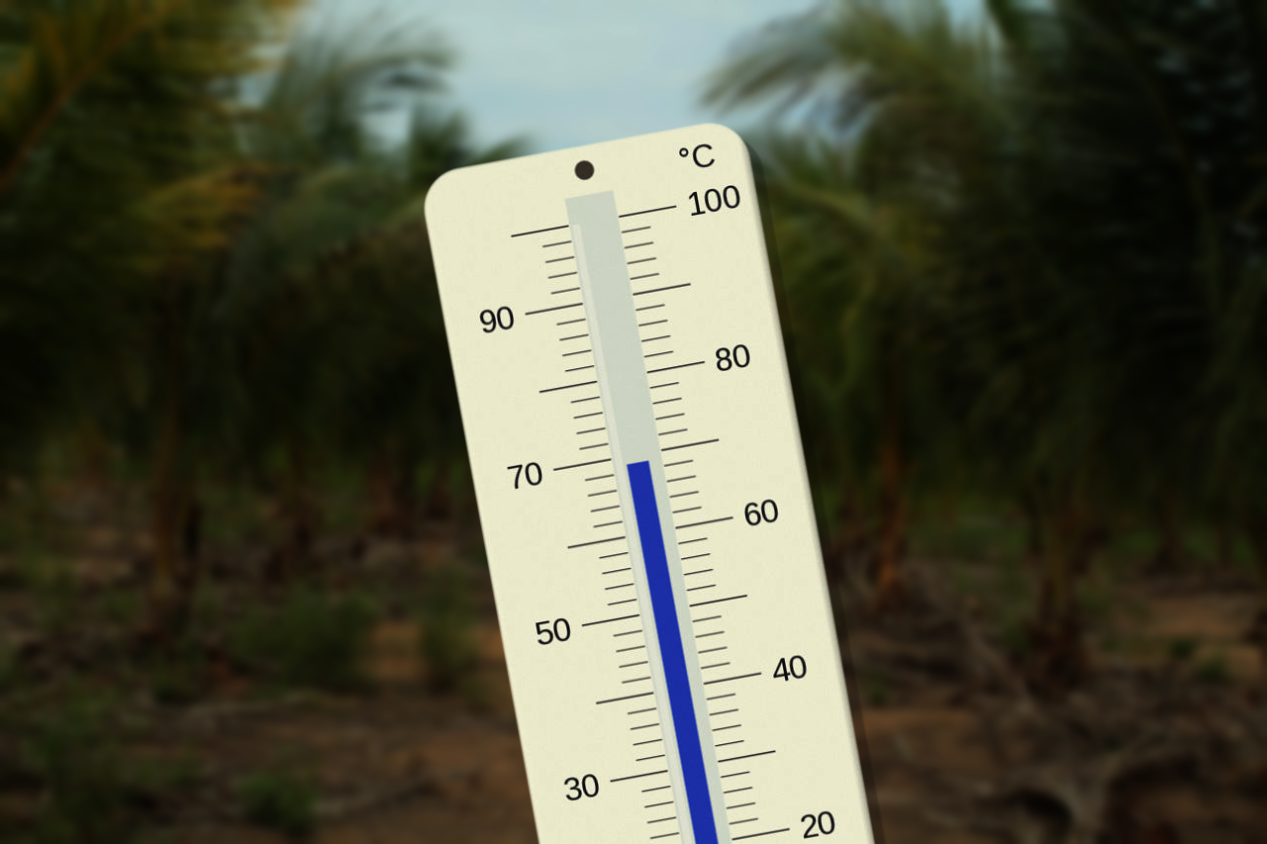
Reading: **69** °C
